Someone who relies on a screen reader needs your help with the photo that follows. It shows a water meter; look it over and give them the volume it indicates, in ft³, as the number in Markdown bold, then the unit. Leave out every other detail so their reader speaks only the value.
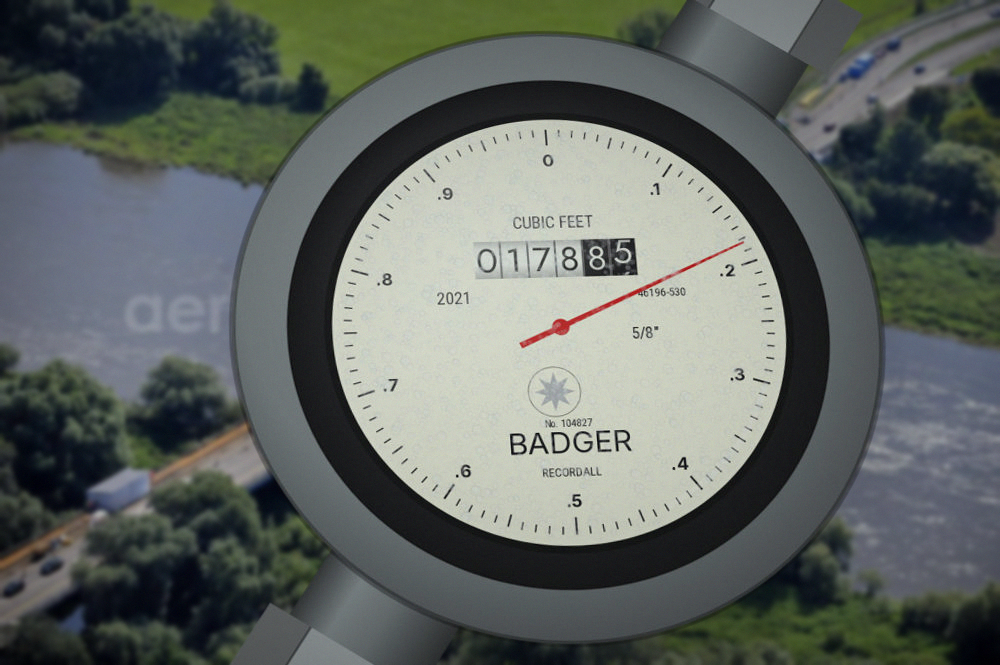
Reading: **17885.18** ft³
